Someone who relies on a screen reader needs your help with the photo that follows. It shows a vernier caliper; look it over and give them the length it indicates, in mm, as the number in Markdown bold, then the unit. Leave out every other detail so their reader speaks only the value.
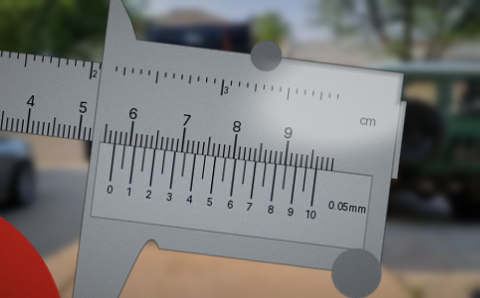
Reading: **57.0** mm
